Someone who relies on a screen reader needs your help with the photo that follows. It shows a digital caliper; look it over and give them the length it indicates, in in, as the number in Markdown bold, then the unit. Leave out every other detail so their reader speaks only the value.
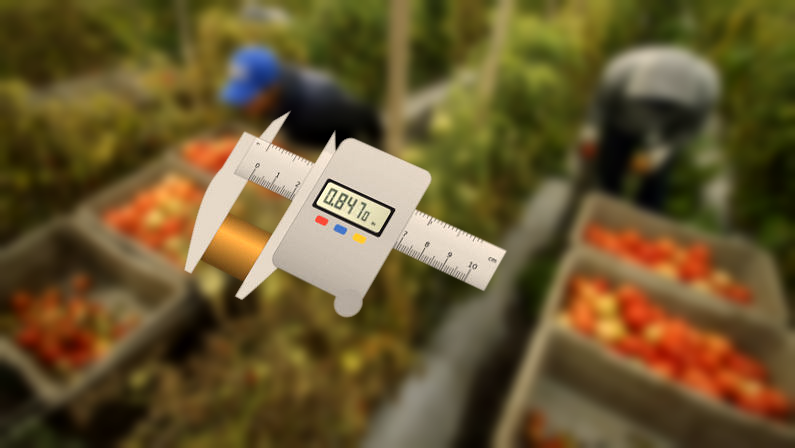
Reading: **0.8470** in
